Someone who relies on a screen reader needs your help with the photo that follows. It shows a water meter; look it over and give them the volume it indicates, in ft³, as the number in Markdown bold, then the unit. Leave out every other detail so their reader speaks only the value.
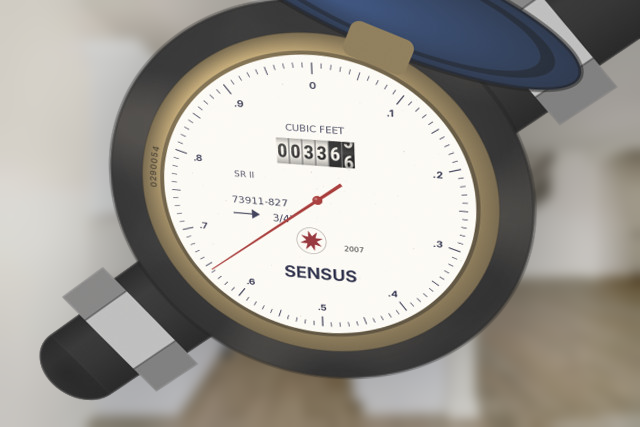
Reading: **3365.64** ft³
